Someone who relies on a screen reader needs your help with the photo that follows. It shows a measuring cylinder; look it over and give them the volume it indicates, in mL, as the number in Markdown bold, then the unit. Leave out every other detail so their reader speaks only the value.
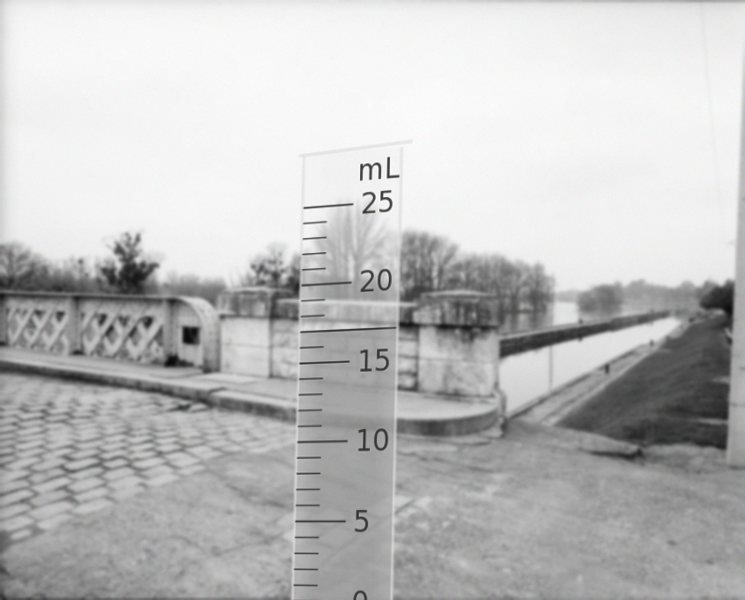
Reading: **17** mL
